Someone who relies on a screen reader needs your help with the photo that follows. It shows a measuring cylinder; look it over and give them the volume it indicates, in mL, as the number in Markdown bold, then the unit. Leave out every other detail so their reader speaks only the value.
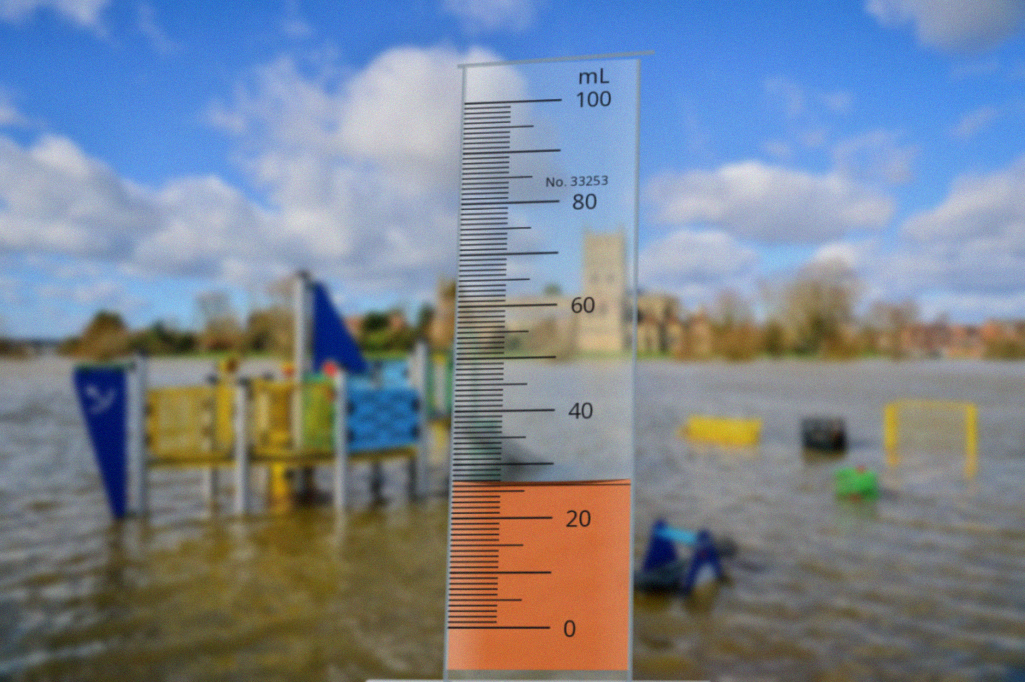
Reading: **26** mL
